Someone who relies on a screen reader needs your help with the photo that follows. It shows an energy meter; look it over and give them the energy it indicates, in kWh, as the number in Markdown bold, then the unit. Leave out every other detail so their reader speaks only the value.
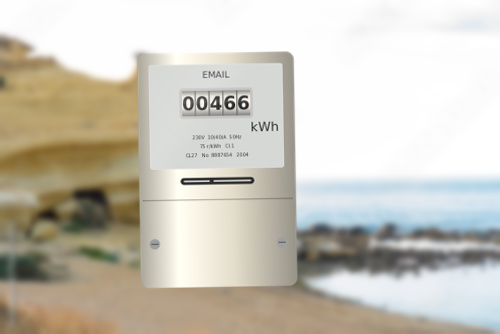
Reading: **466** kWh
